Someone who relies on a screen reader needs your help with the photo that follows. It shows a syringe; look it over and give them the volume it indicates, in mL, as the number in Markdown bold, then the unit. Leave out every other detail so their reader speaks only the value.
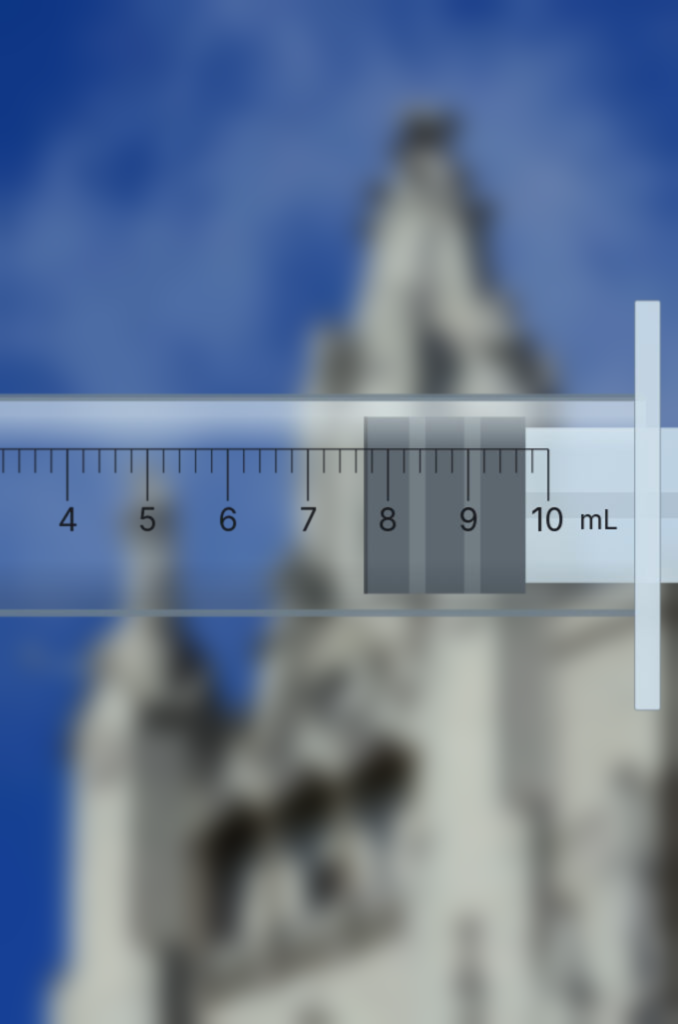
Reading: **7.7** mL
